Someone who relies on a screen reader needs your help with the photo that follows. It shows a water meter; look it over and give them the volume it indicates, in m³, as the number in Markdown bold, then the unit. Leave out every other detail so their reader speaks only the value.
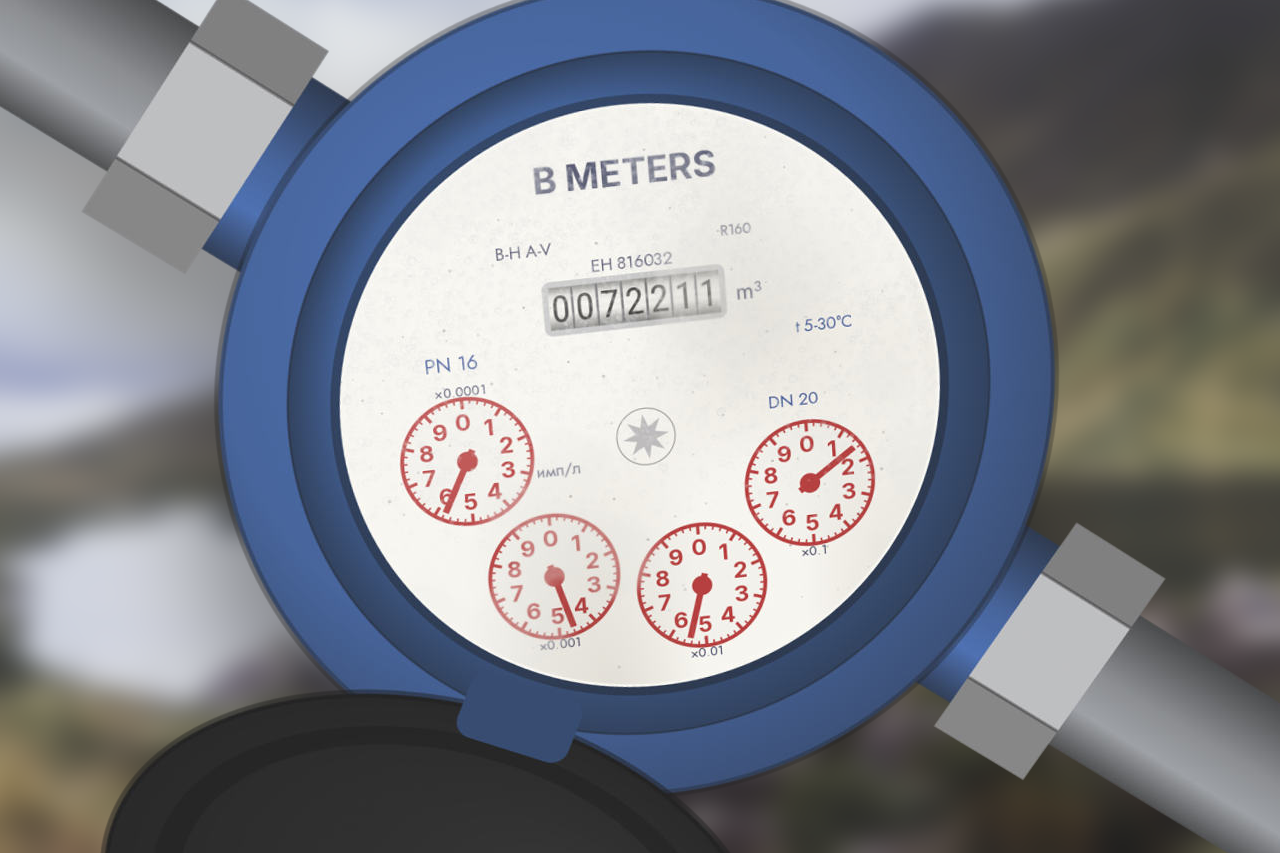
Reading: **72211.1545** m³
